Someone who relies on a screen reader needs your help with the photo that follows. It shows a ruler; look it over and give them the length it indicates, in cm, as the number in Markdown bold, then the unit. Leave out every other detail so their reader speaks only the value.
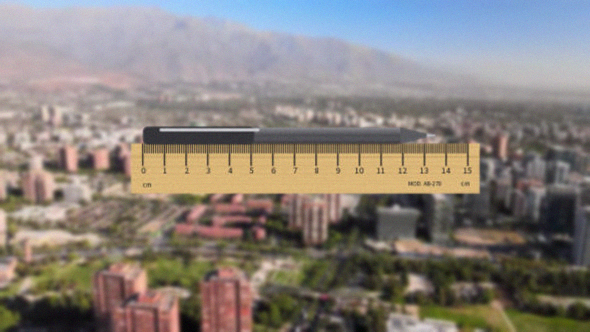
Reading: **13.5** cm
